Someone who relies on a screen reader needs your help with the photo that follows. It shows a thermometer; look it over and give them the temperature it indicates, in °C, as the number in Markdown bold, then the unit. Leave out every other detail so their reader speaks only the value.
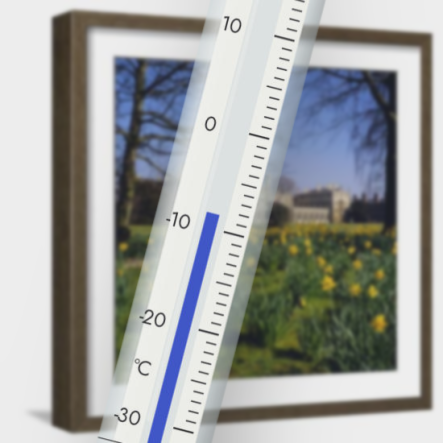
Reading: **-8.5** °C
